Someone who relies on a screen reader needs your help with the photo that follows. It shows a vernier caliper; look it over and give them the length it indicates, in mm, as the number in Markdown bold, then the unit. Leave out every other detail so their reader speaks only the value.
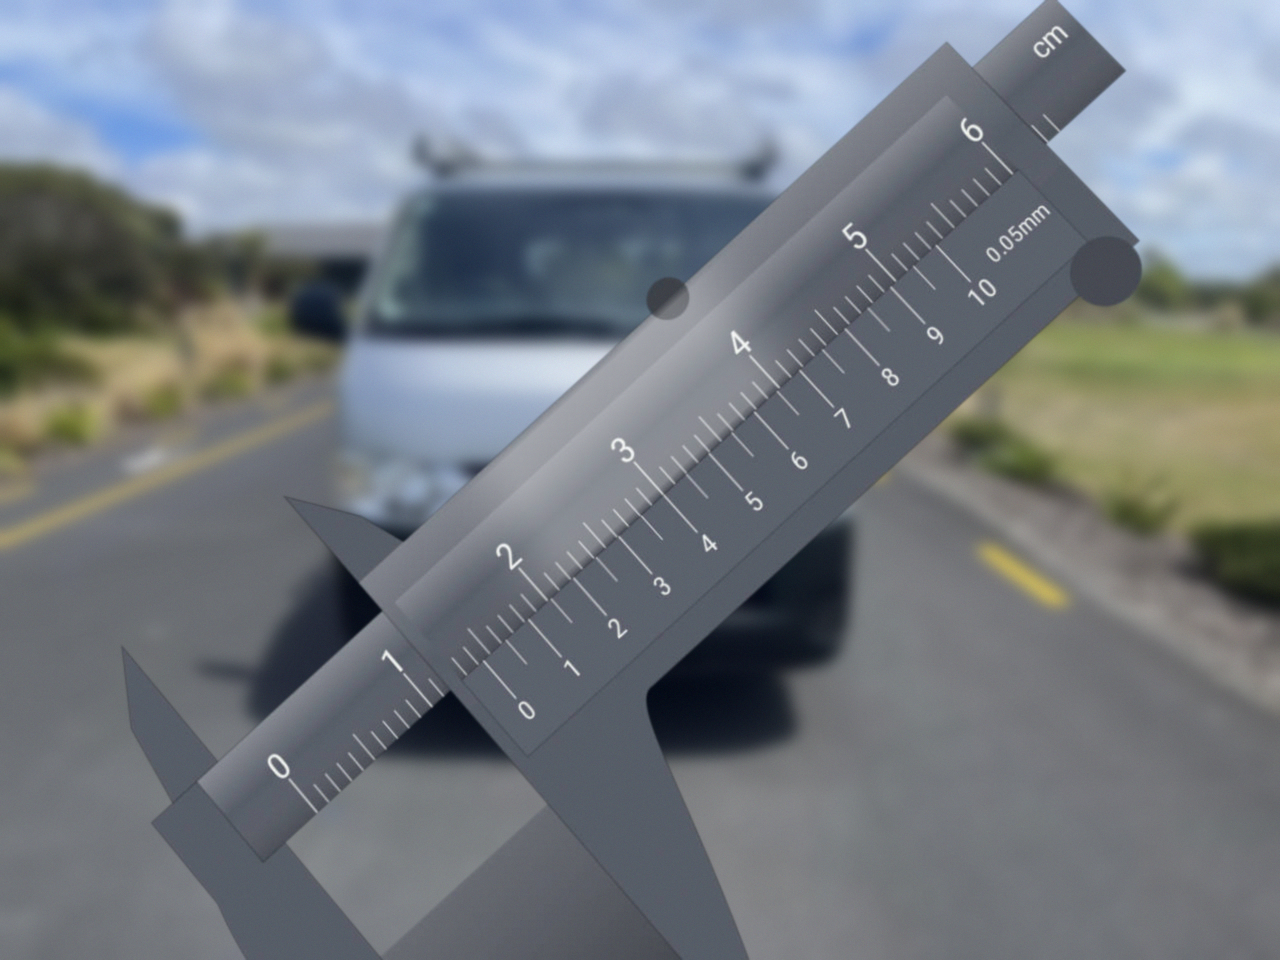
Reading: **14.4** mm
